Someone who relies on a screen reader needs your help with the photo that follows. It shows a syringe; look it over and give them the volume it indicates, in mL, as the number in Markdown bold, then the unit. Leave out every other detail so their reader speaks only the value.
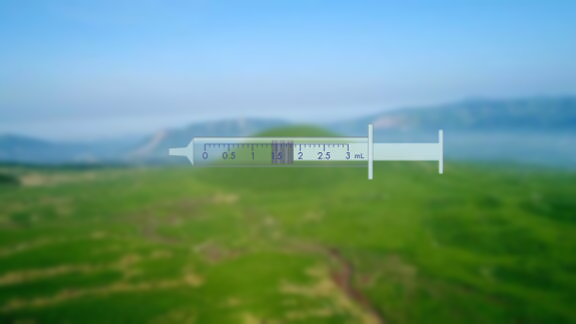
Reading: **1.4** mL
